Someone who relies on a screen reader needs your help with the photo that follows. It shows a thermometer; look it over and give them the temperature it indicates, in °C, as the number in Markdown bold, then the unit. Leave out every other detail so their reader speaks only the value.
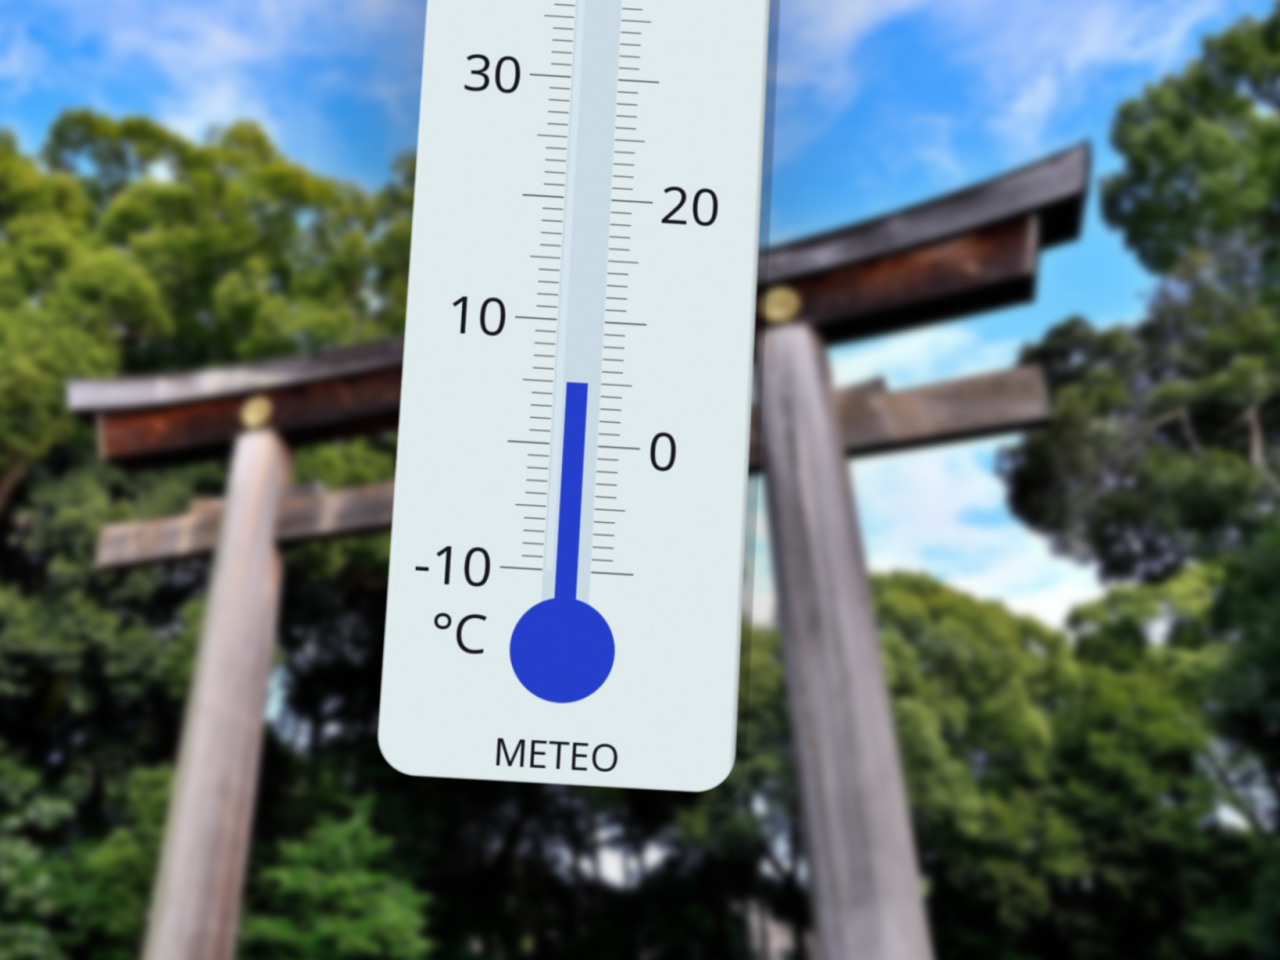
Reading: **5** °C
